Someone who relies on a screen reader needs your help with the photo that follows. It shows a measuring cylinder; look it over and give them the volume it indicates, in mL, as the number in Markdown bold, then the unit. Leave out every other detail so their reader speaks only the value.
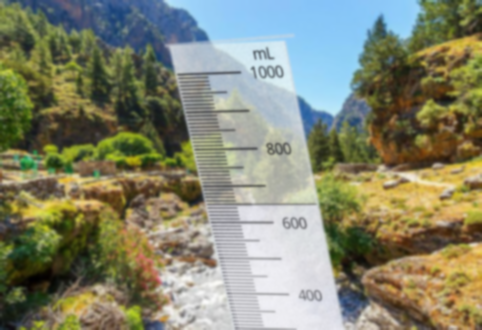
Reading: **650** mL
